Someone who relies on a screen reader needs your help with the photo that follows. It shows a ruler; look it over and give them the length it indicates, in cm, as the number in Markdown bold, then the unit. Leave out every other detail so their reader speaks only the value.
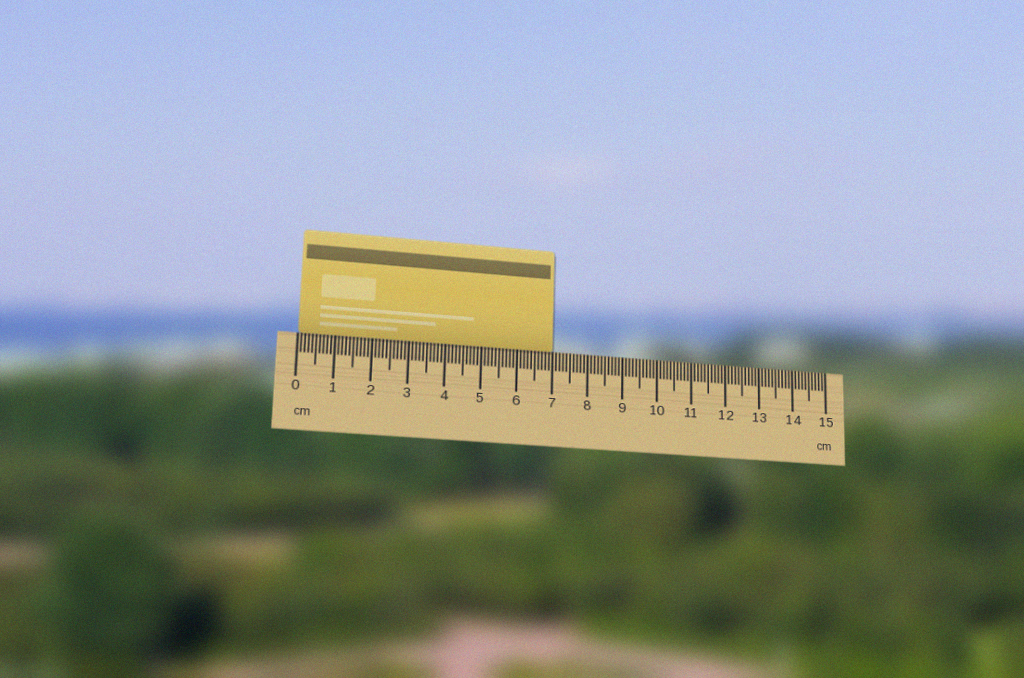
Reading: **7** cm
